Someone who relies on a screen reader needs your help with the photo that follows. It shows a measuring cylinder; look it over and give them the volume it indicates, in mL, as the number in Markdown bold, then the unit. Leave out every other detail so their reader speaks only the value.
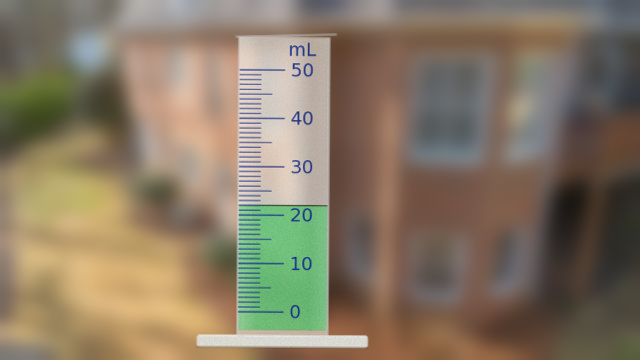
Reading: **22** mL
